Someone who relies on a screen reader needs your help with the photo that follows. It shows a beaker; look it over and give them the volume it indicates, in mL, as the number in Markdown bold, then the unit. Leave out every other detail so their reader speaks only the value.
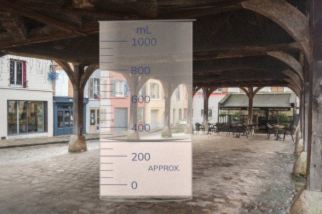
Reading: **300** mL
